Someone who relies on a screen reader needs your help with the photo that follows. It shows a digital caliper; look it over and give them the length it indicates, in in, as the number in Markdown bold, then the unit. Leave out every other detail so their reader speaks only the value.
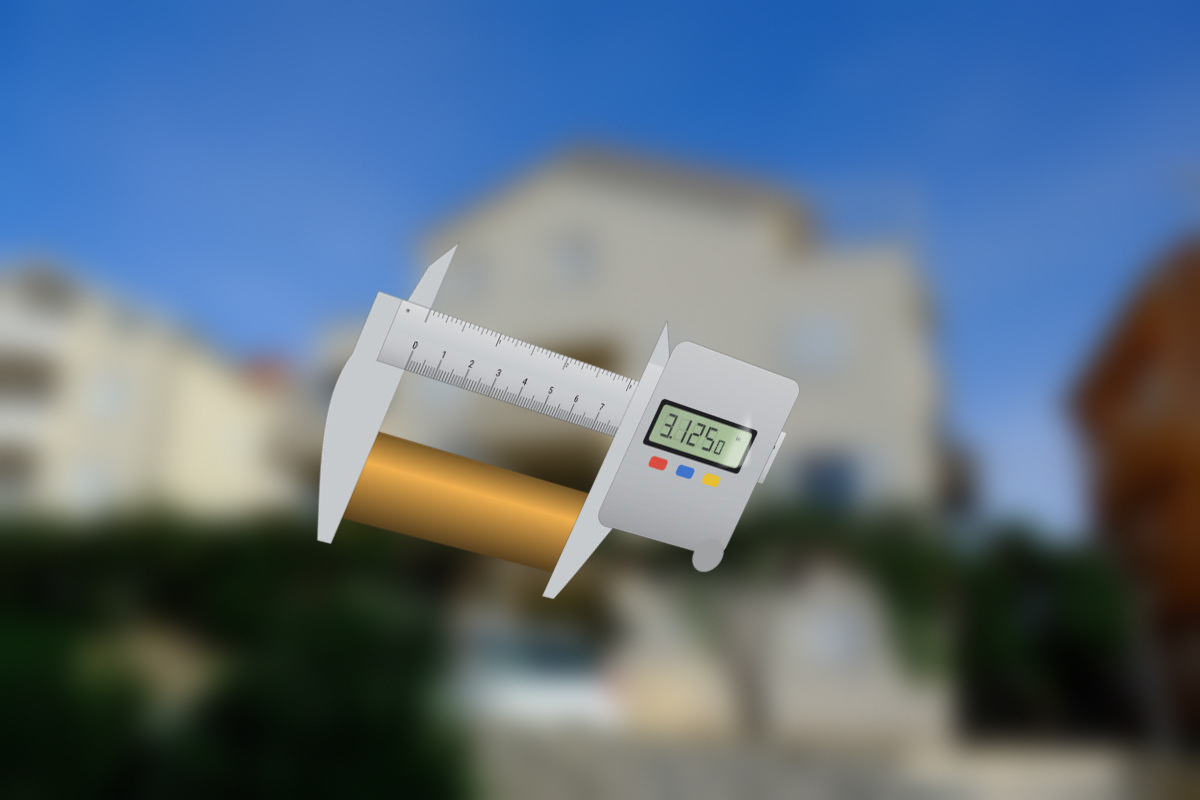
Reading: **3.1250** in
